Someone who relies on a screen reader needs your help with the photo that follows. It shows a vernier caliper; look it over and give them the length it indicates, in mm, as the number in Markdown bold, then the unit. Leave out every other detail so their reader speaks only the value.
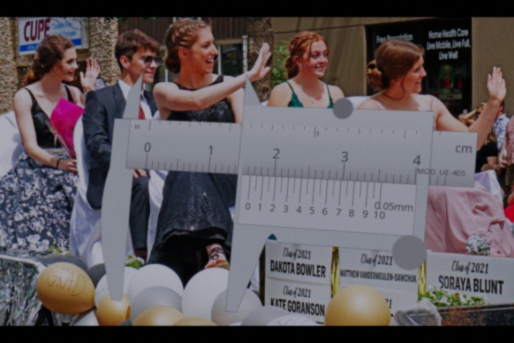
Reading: **16.4** mm
